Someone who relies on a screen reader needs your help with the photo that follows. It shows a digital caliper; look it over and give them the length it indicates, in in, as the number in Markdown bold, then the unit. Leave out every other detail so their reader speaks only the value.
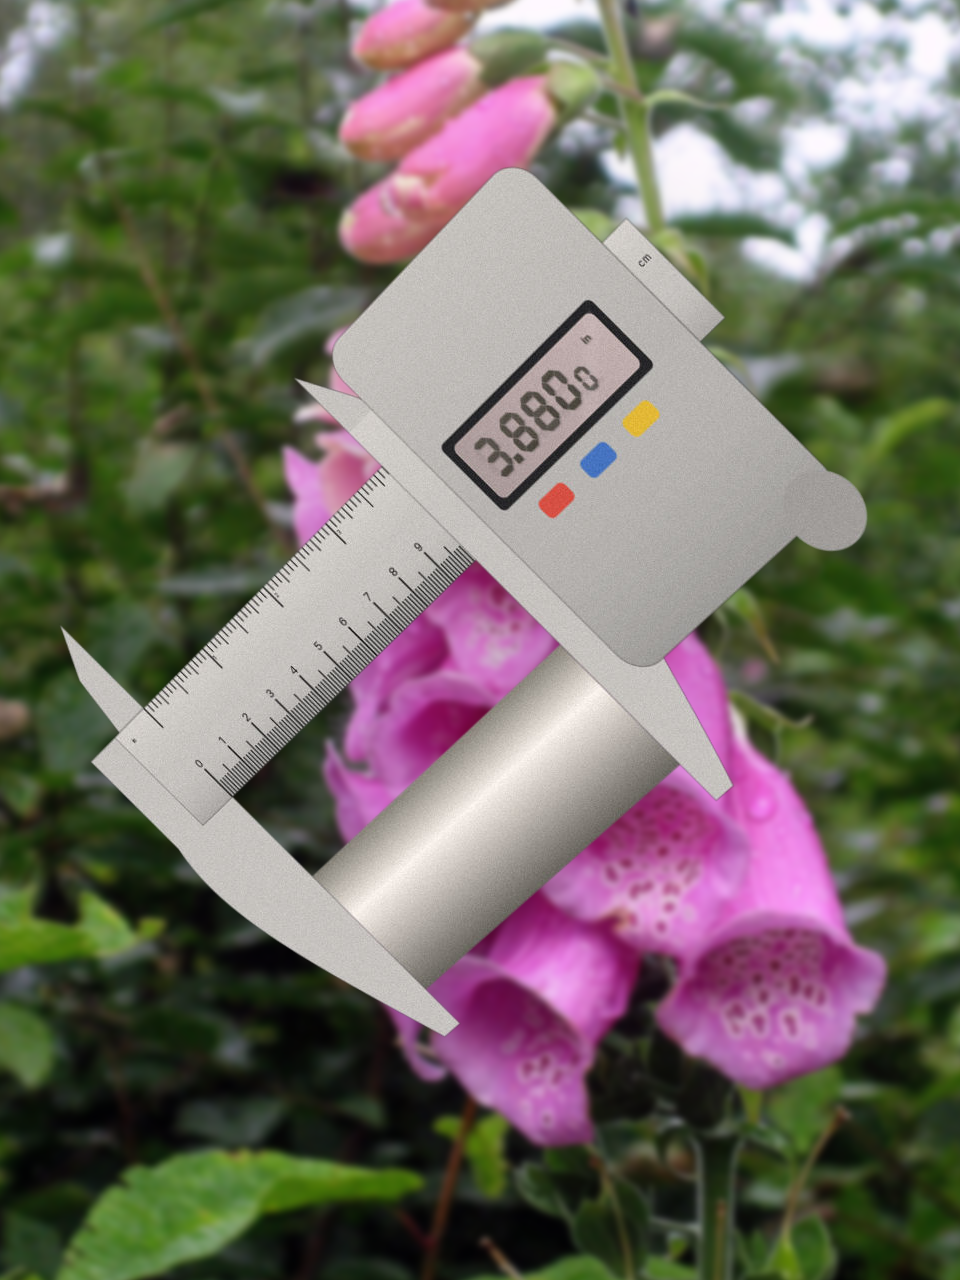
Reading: **3.8800** in
